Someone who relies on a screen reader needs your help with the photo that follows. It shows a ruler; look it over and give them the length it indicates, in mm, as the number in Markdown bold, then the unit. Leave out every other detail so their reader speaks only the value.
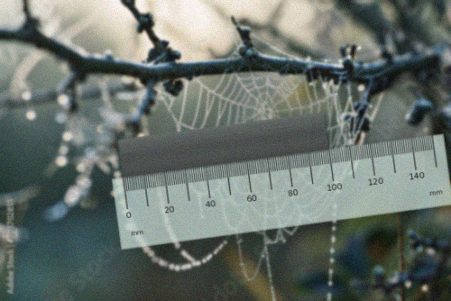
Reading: **100** mm
